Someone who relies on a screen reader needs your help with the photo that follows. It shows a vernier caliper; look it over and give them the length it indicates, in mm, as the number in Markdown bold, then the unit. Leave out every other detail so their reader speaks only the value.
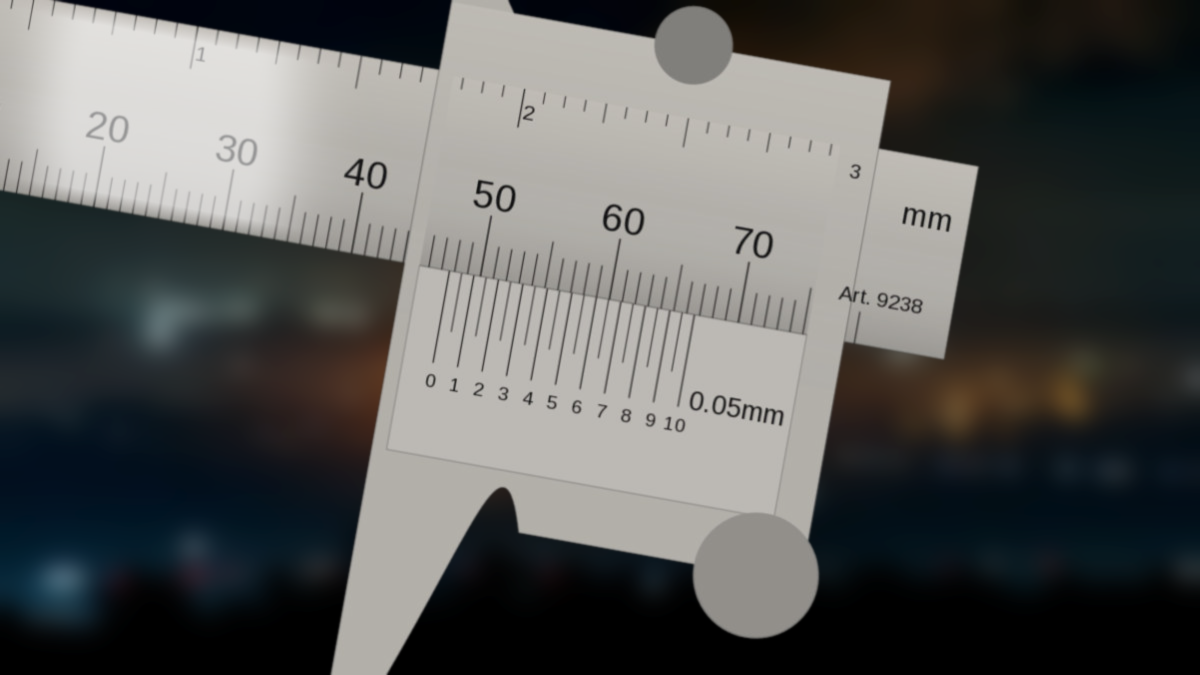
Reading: **47.6** mm
